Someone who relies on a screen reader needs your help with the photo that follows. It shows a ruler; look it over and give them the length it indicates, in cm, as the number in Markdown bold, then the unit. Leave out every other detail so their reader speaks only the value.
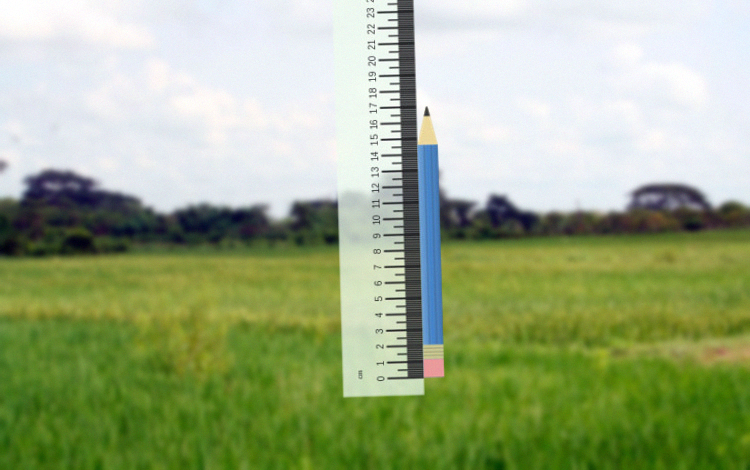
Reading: **17** cm
